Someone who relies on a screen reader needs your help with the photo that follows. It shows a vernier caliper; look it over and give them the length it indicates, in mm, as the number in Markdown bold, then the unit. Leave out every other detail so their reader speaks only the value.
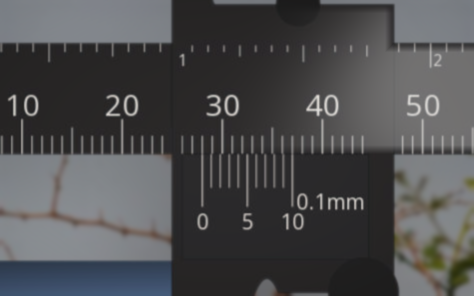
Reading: **28.0** mm
